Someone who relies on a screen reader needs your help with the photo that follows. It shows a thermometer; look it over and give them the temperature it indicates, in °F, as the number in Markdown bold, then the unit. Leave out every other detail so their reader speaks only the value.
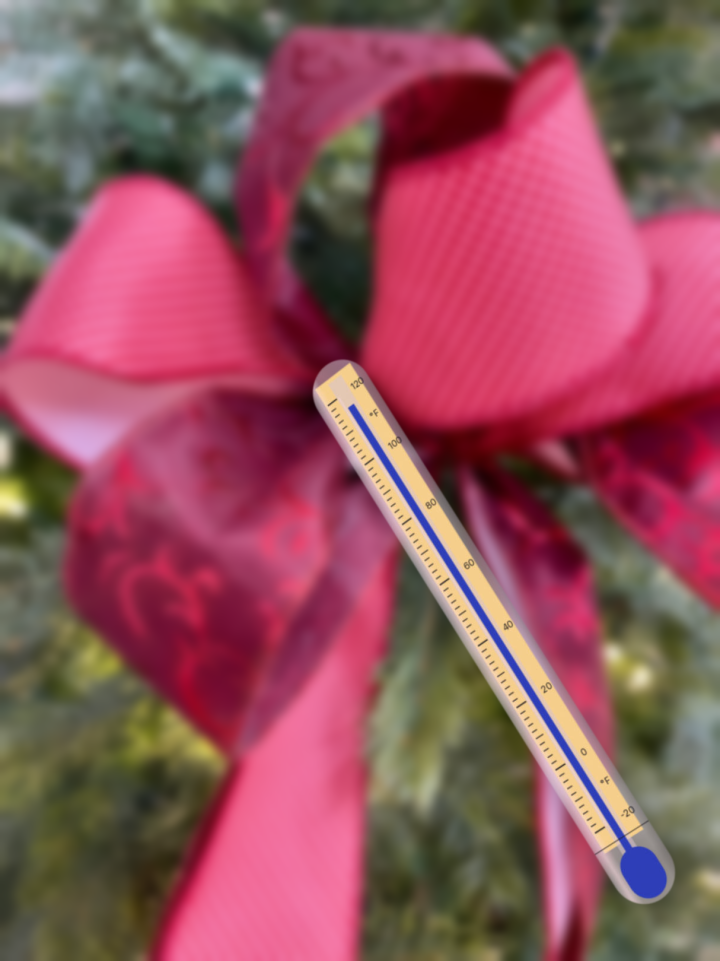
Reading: **116** °F
